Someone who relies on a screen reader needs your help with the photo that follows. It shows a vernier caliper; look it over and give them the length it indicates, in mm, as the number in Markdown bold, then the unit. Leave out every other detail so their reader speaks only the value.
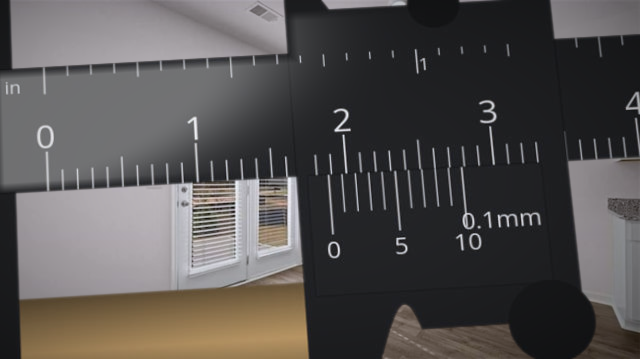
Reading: **18.8** mm
